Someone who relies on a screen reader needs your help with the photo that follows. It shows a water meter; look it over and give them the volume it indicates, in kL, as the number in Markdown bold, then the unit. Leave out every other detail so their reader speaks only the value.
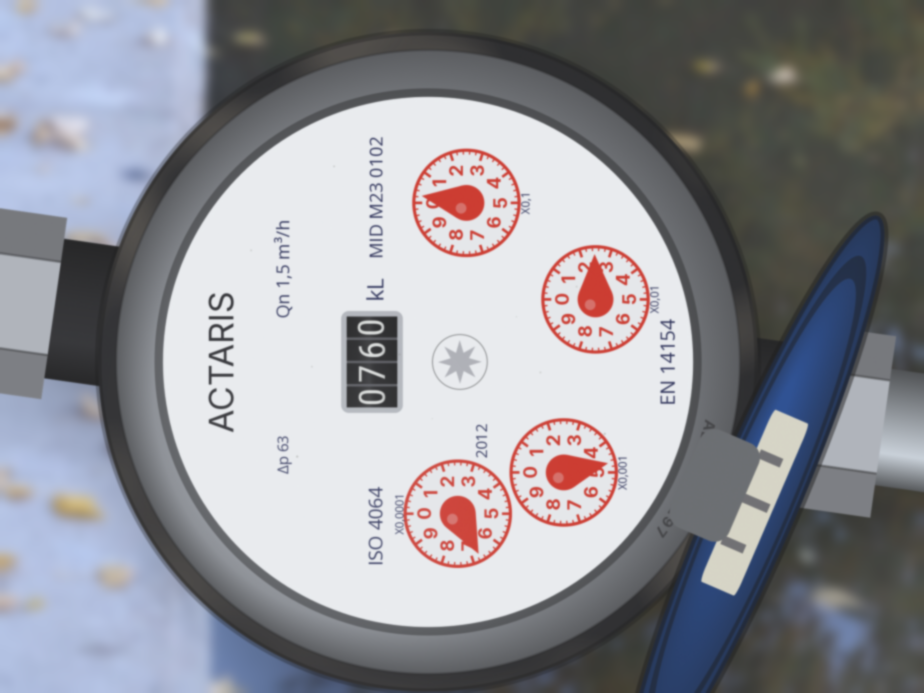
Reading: **760.0246** kL
